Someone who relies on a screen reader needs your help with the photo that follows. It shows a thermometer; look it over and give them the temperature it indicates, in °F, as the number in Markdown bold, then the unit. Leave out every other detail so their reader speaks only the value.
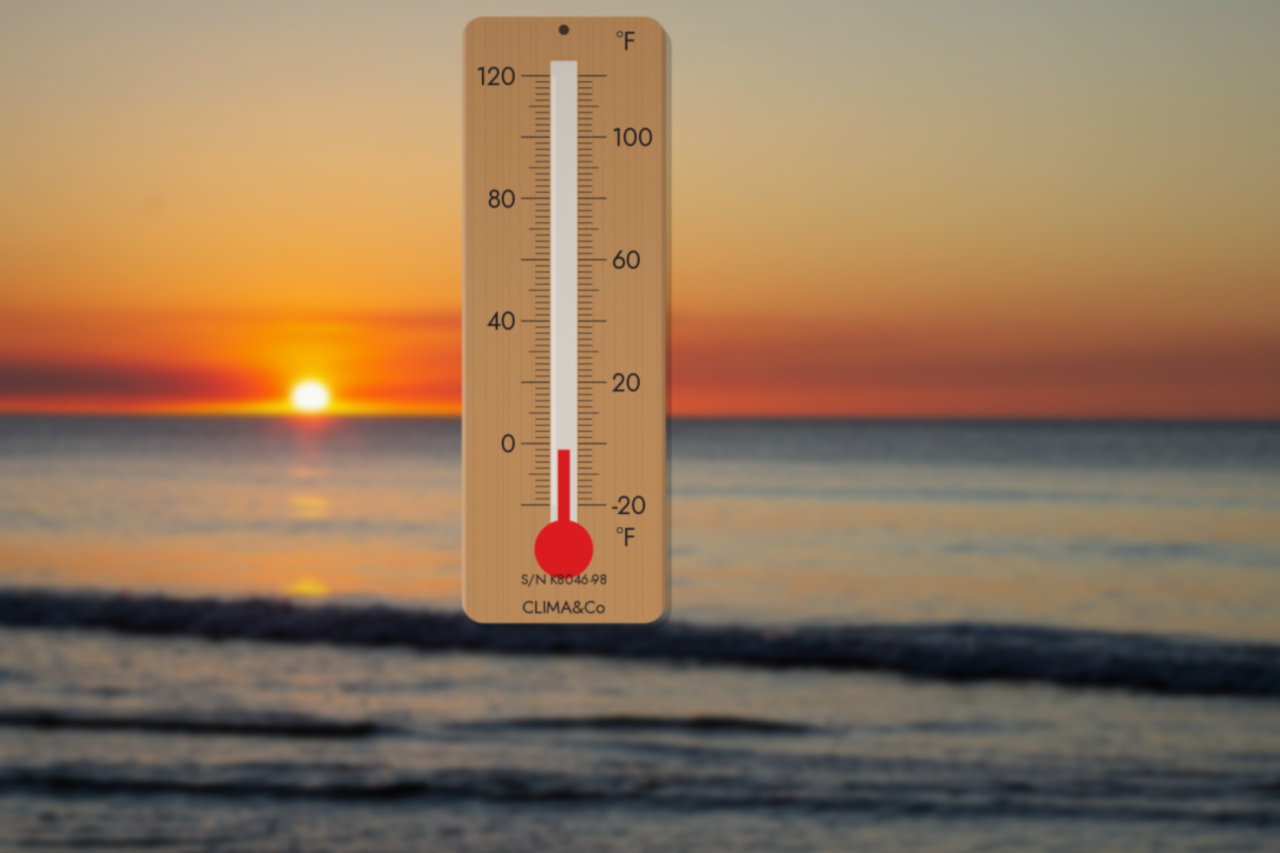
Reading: **-2** °F
